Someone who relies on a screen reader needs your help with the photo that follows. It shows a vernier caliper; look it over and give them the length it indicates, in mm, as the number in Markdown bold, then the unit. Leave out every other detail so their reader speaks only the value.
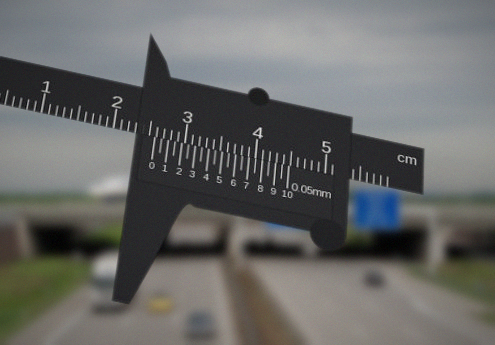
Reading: **25.8** mm
